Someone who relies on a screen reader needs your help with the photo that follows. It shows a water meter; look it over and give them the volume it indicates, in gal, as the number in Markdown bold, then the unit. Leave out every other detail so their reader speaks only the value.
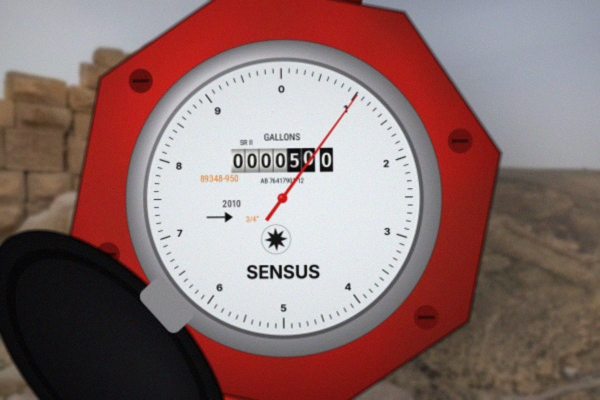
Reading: **501.0** gal
